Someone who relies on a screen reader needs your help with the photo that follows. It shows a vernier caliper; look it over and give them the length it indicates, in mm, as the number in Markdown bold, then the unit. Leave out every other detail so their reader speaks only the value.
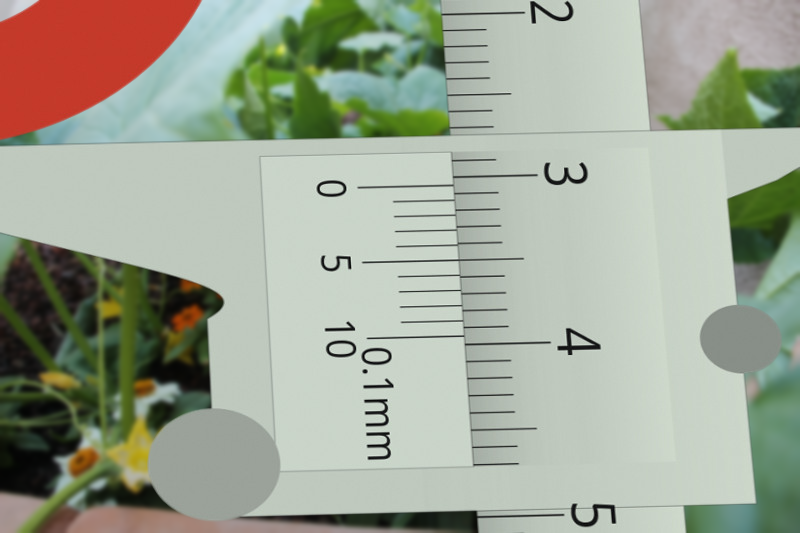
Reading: **30.5** mm
